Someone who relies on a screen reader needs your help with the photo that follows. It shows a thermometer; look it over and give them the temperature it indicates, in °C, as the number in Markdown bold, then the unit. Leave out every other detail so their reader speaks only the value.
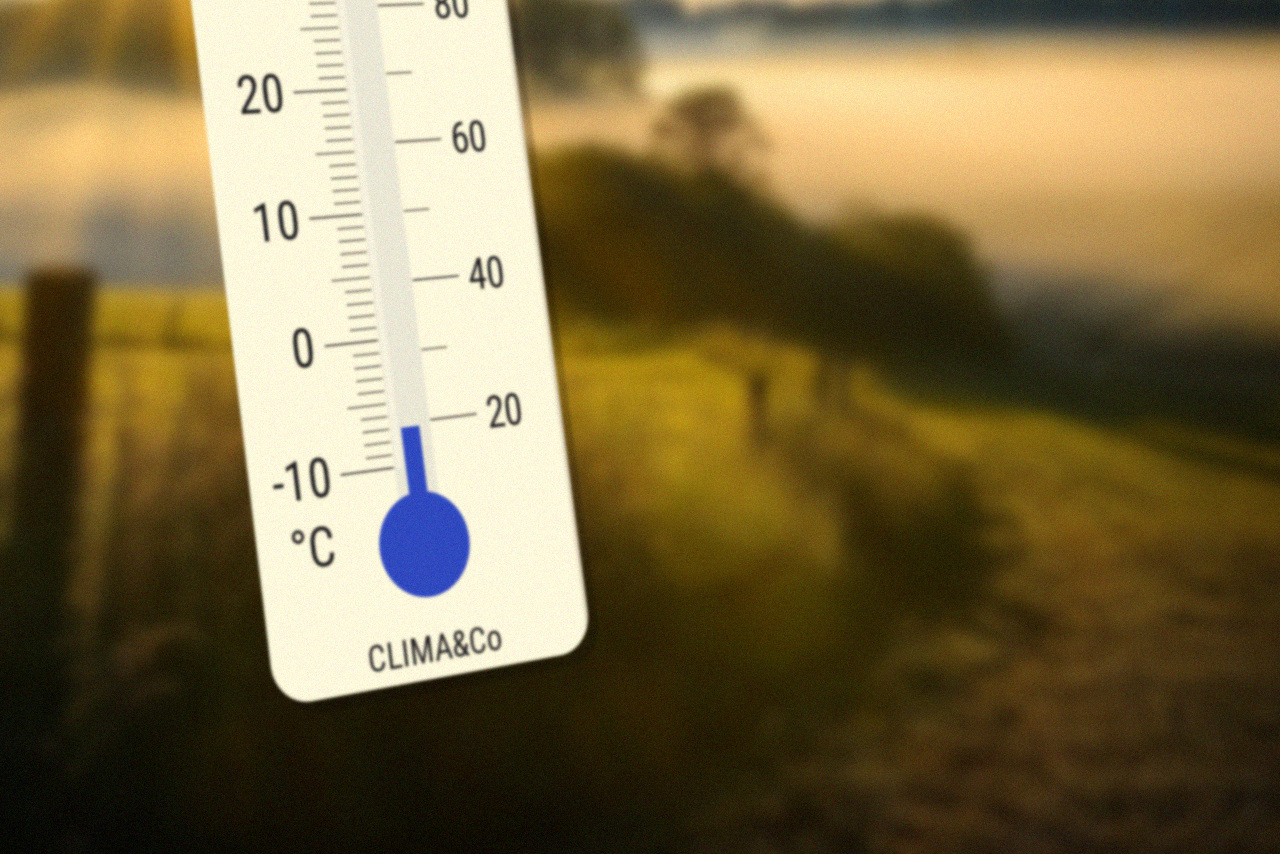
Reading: **-7** °C
